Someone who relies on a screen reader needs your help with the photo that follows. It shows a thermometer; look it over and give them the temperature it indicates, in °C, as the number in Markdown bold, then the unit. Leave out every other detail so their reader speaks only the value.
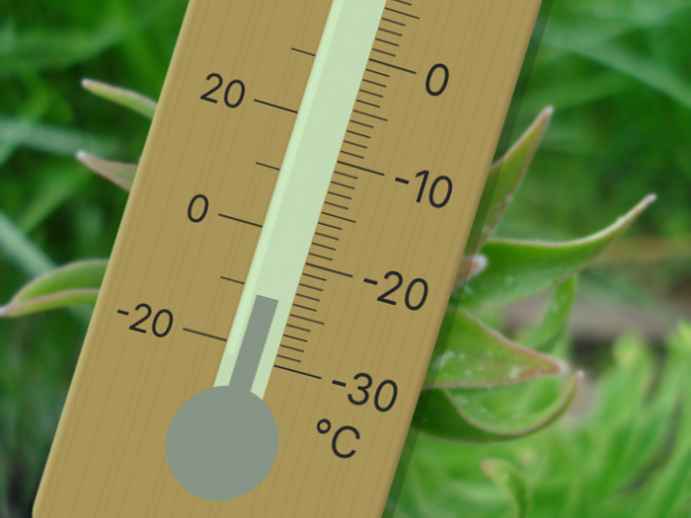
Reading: **-24** °C
